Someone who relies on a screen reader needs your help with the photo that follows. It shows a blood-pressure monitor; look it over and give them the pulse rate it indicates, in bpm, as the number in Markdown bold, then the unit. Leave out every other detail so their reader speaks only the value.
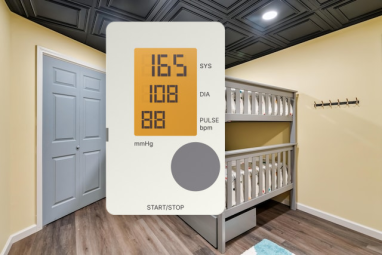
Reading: **88** bpm
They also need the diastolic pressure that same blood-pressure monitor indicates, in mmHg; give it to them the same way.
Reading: **108** mmHg
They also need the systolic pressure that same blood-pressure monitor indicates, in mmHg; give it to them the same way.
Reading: **165** mmHg
